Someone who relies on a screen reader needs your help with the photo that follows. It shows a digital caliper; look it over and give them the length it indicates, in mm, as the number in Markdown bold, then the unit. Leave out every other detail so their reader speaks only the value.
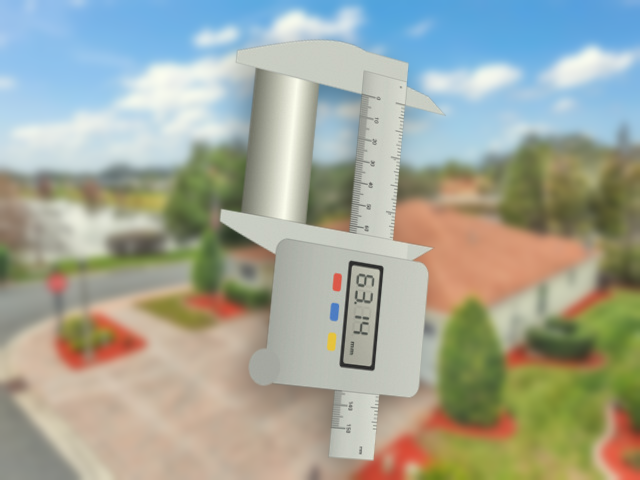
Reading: **63.14** mm
